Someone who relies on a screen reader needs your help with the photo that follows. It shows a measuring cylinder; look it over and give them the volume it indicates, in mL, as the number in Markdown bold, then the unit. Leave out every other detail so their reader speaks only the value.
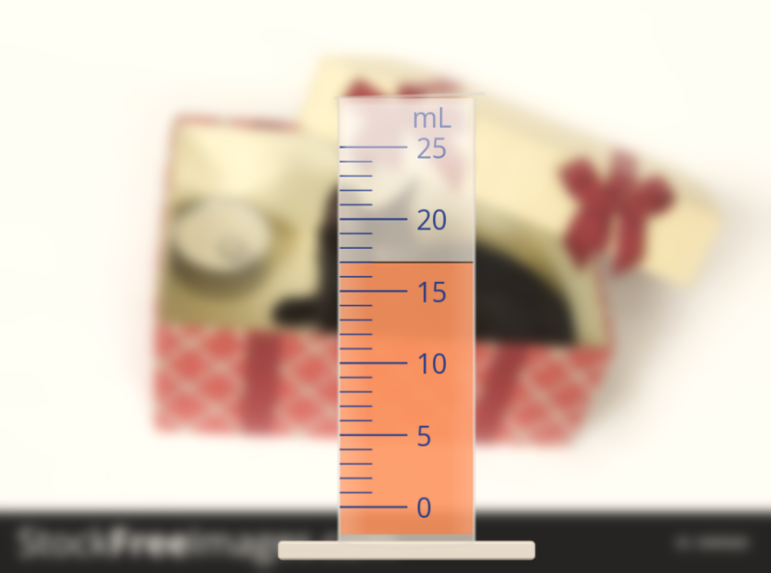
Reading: **17** mL
